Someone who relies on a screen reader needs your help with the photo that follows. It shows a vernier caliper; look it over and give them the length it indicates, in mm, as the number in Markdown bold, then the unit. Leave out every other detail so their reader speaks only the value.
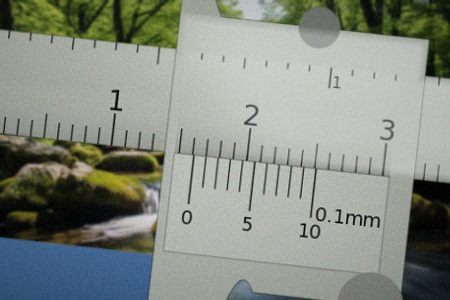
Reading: **16.1** mm
